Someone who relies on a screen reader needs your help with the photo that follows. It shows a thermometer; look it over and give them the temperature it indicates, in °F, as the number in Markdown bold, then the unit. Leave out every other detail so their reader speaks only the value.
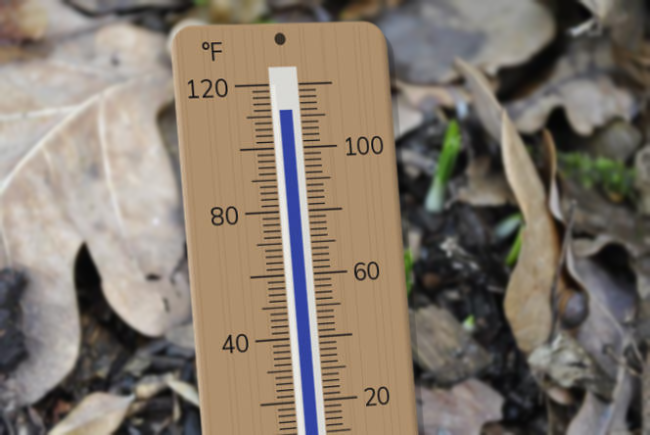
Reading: **112** °F
